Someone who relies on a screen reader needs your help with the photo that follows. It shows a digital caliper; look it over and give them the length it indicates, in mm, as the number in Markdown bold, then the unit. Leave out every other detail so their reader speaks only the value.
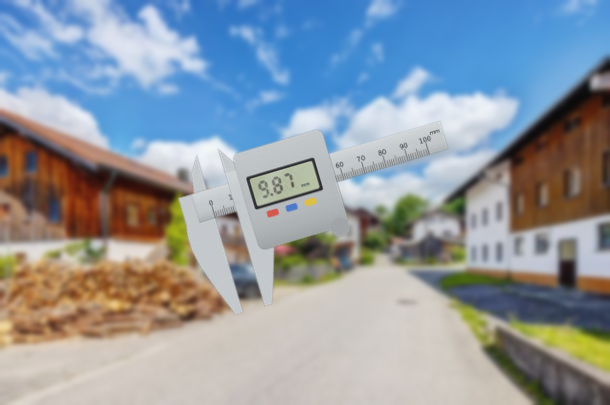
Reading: **9.87** mm
